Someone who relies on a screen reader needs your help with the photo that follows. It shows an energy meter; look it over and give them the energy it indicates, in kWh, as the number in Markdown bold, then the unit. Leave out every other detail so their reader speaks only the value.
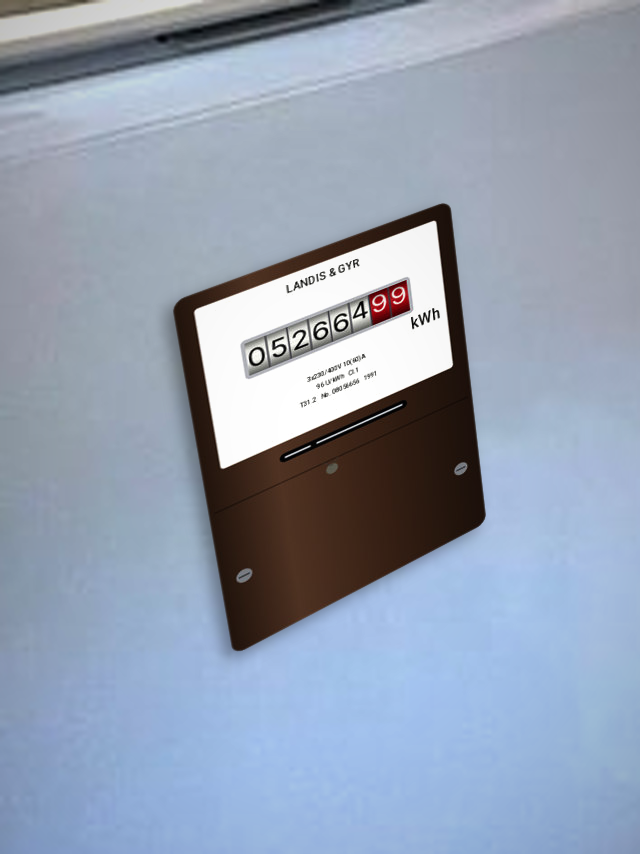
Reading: **52664.99** kWh
